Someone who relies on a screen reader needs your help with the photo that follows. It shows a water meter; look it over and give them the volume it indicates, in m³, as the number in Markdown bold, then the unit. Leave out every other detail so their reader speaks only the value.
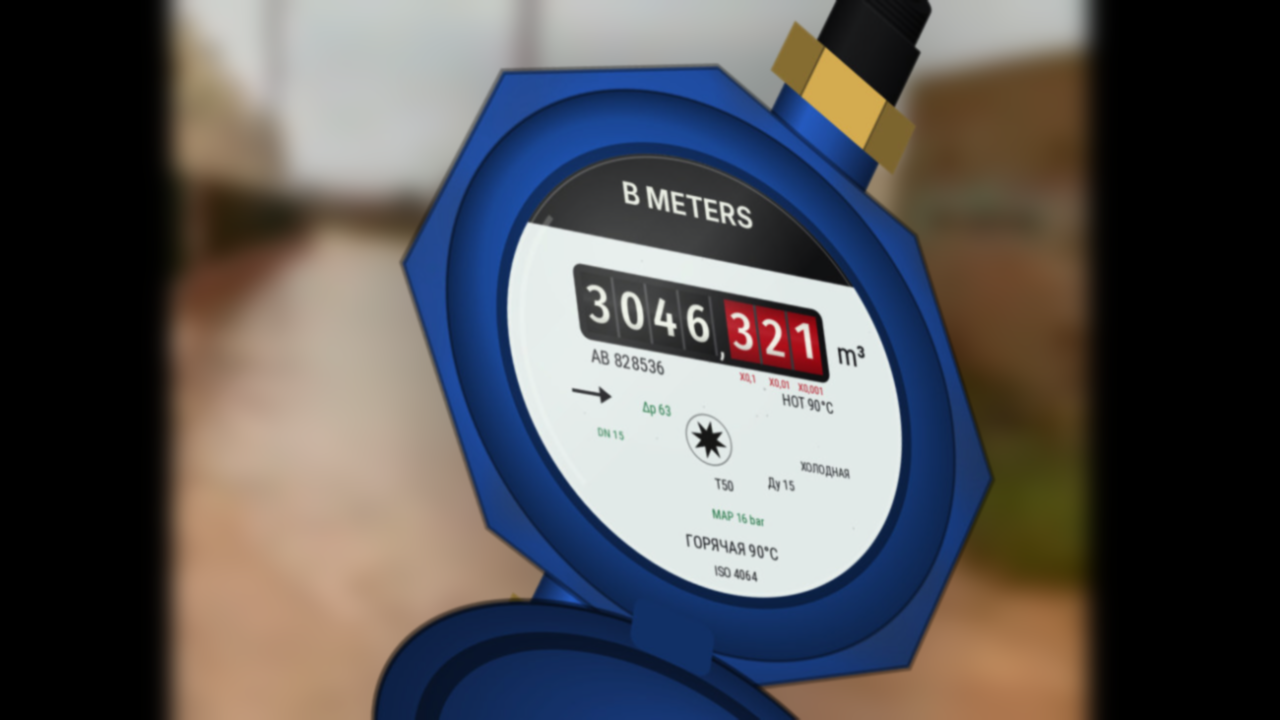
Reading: **3046.321** m³
